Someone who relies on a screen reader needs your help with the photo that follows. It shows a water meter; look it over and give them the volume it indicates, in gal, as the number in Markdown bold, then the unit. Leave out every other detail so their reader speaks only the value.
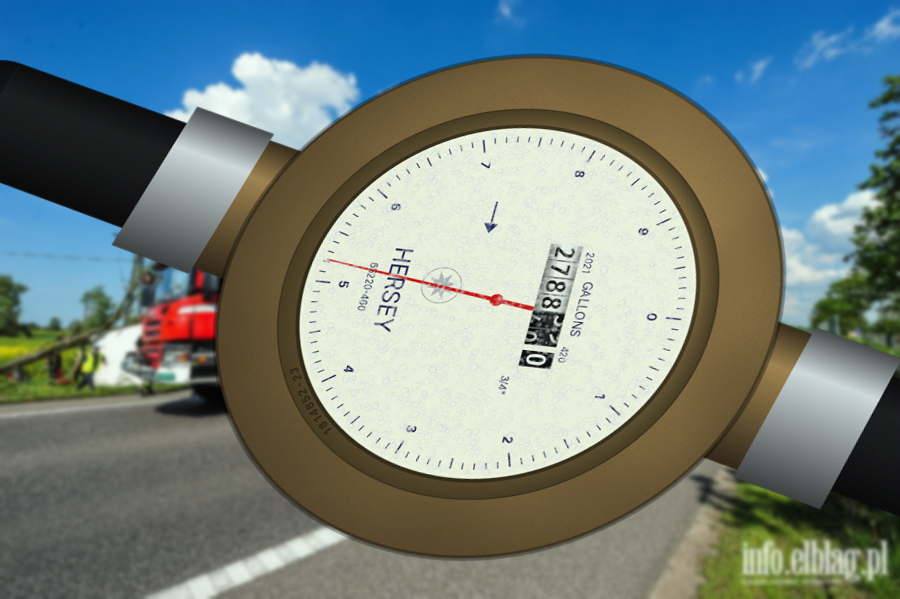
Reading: **2788395.2** gal
